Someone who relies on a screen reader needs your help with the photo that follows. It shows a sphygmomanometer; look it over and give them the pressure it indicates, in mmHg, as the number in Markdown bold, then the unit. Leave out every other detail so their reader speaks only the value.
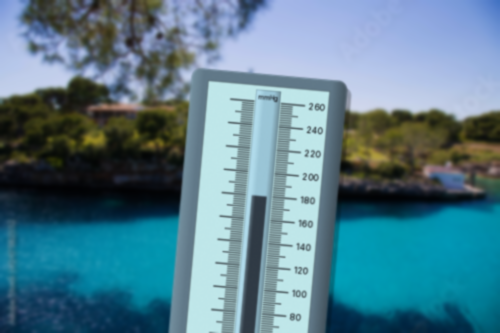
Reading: **180** mmHg
